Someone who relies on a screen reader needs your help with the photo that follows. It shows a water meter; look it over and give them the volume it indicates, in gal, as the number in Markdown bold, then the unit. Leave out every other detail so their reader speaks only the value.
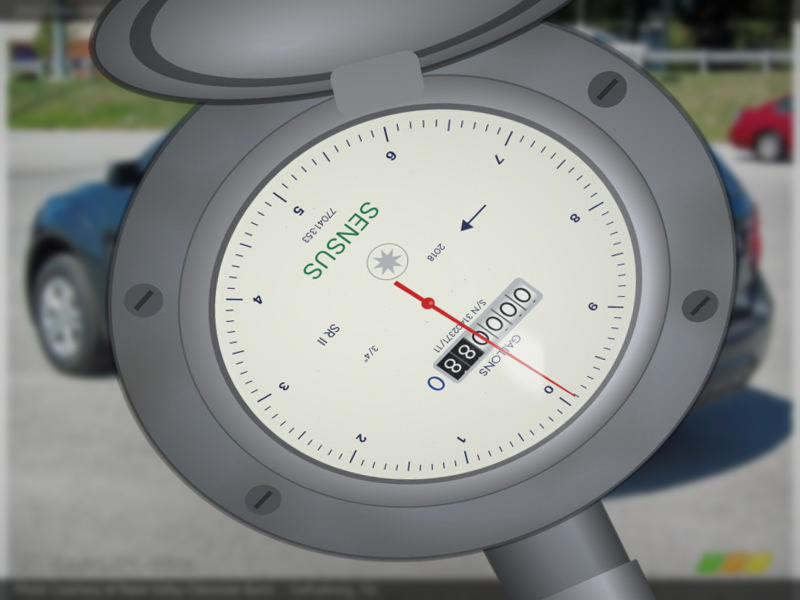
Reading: **879.9** gal
